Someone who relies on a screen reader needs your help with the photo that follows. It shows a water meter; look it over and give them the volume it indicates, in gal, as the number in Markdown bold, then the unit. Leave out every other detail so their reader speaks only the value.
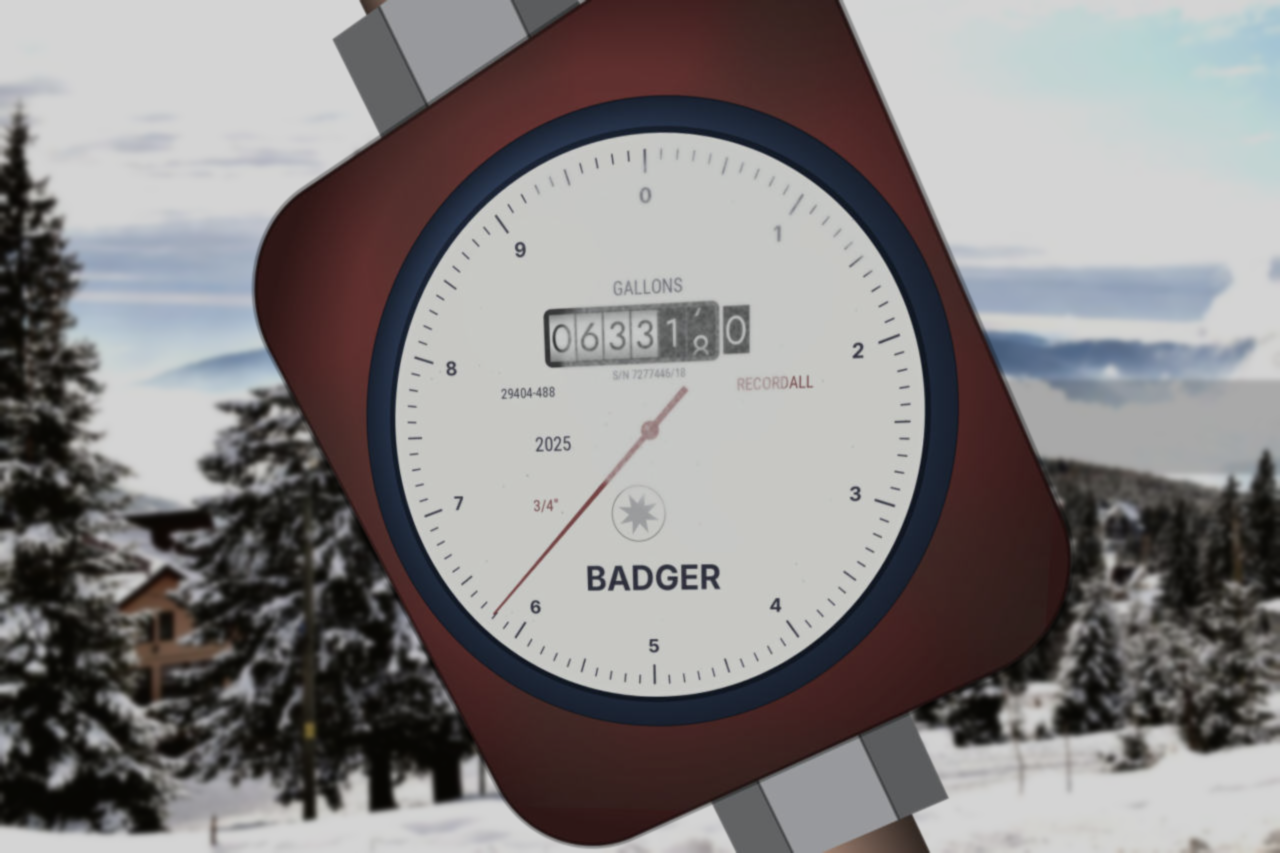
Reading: **633176.2** gal
